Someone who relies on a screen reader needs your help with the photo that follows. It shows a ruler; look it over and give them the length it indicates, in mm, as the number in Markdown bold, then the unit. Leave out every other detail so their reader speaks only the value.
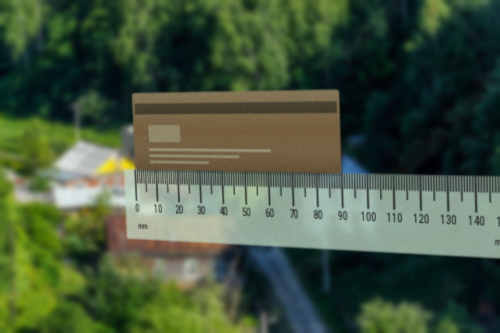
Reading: **90** mm
